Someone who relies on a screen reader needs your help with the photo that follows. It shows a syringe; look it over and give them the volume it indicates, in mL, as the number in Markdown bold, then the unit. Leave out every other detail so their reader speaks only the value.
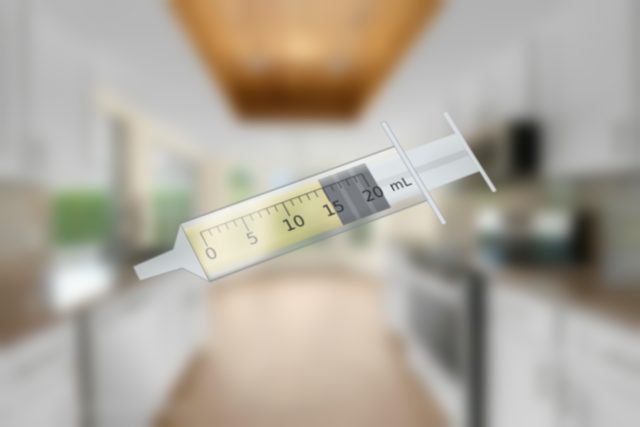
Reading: **15** mL
